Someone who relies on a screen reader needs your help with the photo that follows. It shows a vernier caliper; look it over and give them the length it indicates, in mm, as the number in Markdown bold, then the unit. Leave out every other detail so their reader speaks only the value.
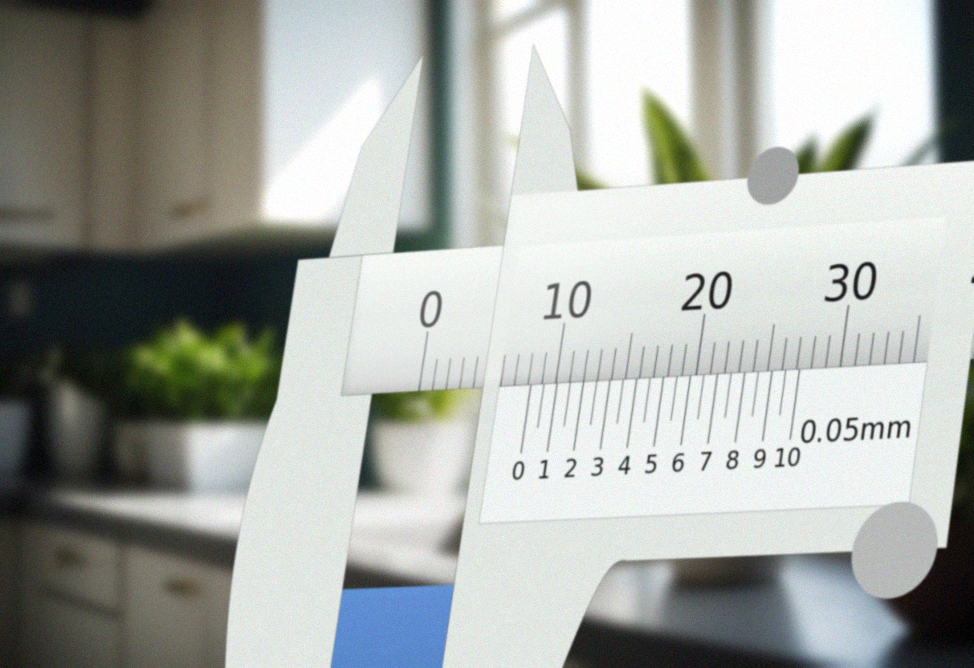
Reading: **8.2** mm
